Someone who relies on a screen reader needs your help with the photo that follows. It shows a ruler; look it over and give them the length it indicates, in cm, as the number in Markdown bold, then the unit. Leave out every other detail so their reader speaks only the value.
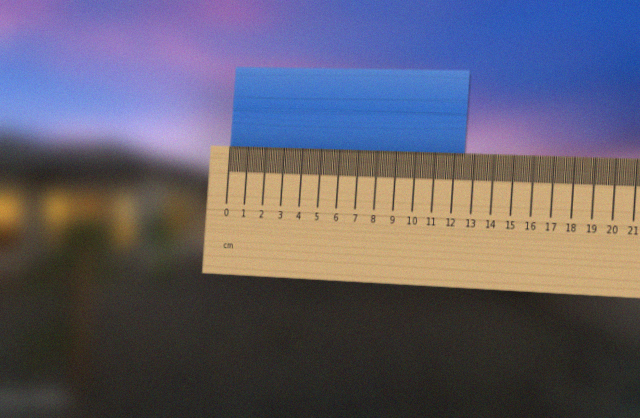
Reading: **12.5** cm
